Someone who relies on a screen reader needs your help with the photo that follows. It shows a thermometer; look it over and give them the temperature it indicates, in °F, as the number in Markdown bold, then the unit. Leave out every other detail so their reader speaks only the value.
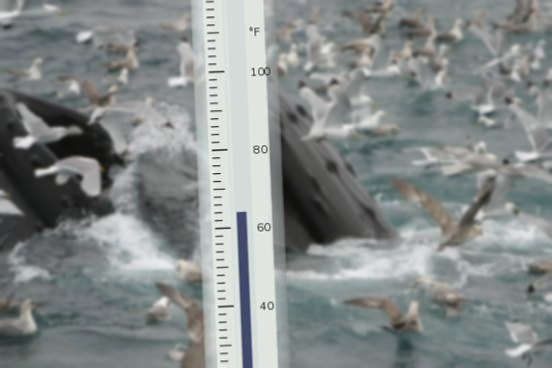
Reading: **64** °F
